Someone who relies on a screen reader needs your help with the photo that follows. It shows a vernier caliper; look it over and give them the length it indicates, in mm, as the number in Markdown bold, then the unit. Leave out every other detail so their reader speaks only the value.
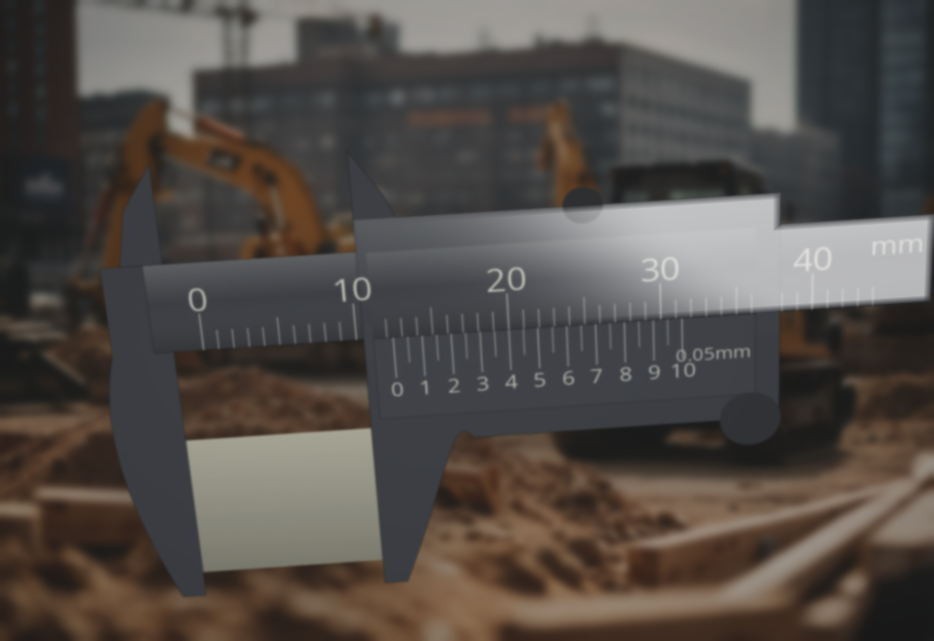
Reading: **12.4** mm
